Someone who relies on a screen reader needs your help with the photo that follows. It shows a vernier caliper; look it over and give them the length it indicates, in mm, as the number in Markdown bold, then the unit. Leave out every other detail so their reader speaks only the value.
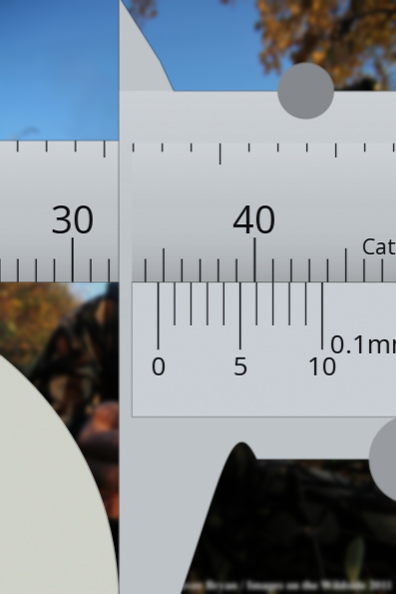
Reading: **34.7** mm
